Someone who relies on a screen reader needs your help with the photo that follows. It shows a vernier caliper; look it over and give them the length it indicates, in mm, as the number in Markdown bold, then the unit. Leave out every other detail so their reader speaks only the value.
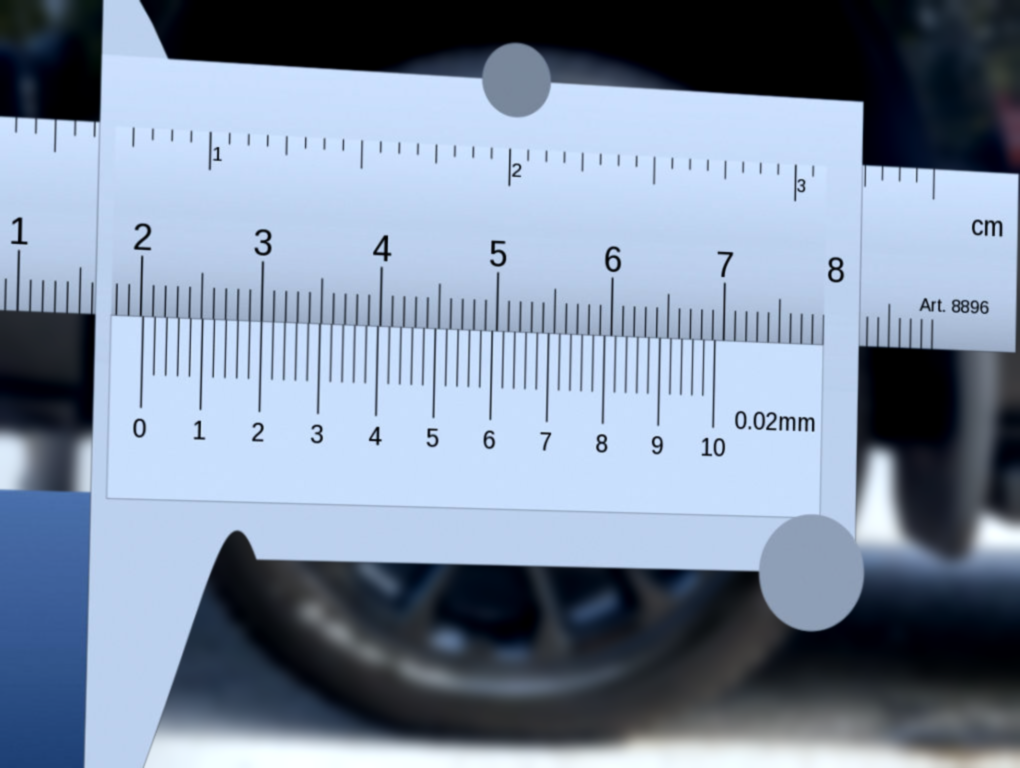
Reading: **20.2** mm
